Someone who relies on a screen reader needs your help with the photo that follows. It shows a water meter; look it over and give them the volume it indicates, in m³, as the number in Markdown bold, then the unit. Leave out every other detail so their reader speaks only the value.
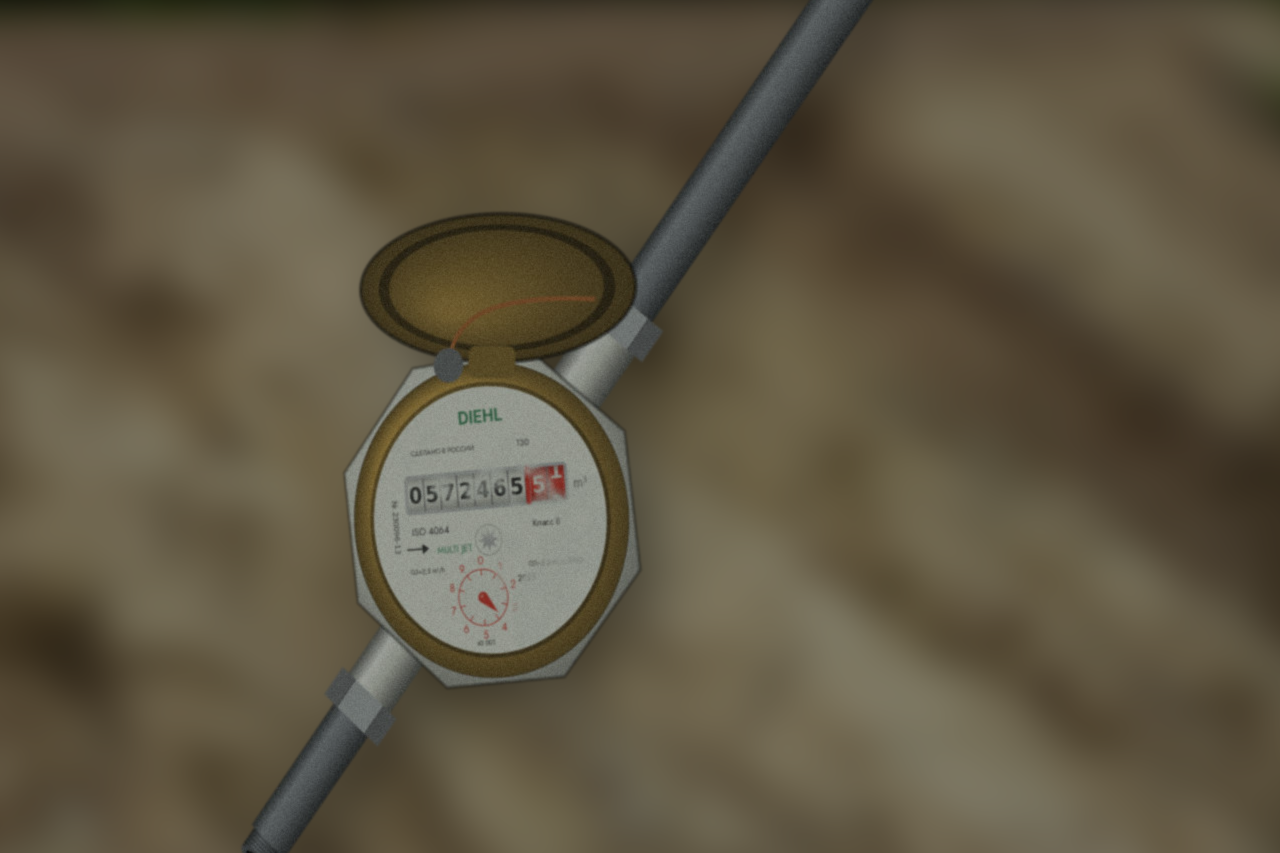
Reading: **572465.513** m³
